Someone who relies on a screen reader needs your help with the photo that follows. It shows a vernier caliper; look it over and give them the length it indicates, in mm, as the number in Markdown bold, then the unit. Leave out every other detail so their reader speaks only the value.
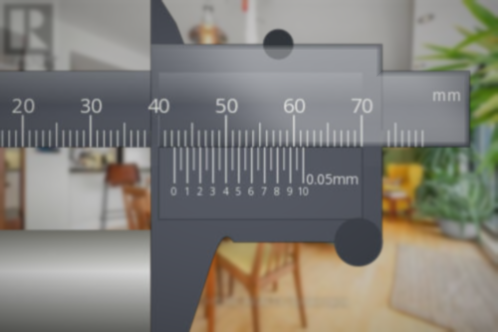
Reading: **42.4** mm
